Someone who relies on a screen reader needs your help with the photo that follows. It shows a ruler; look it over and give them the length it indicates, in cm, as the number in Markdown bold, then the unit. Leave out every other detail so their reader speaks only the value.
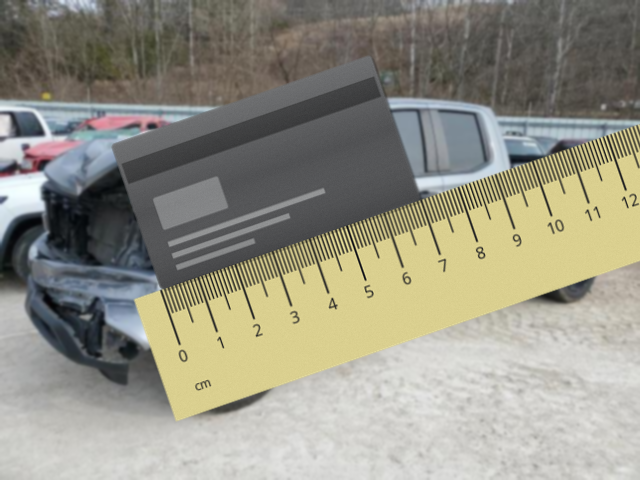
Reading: **7** cm
